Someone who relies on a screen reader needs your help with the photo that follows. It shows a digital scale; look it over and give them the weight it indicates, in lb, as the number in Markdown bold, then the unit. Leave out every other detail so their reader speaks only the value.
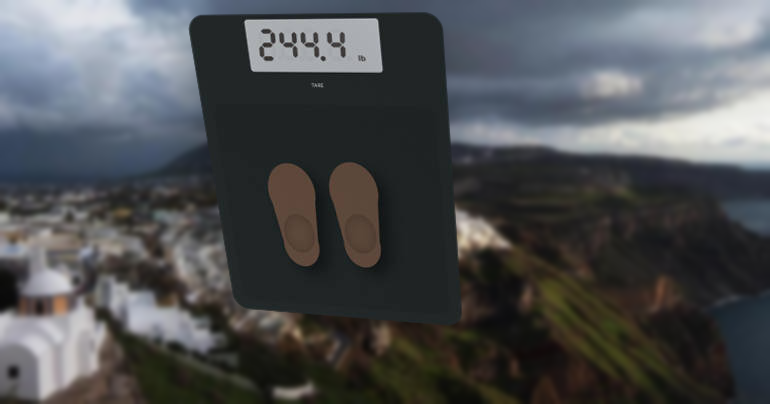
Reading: **244.4** lb
